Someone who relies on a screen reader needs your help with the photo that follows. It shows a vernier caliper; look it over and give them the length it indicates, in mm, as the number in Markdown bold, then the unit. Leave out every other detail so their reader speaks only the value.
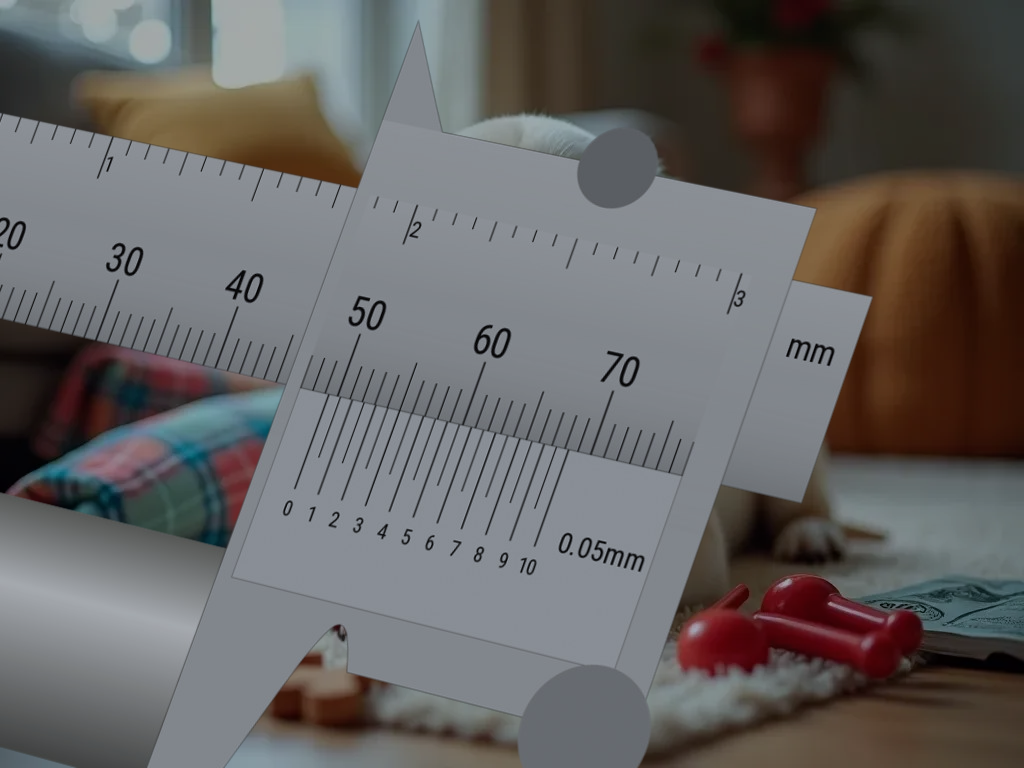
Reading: **49.3** mm
